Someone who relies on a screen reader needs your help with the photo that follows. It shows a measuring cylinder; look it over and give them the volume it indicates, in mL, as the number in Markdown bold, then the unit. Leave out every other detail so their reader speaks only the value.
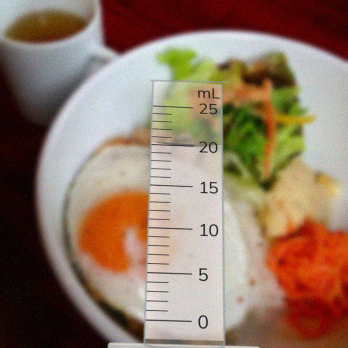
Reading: **20** mL
